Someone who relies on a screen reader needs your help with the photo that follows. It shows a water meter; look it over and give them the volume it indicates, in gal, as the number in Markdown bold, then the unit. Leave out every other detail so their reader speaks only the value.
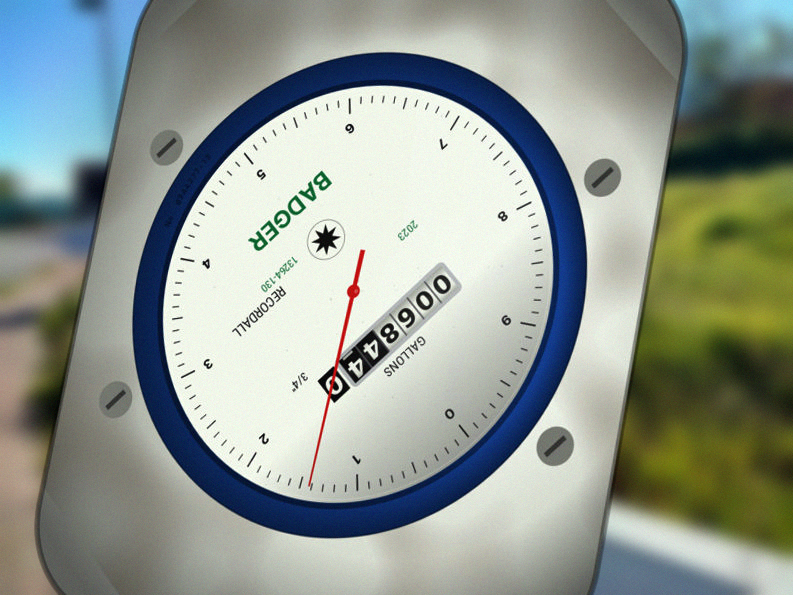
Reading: **68441.4** gal
